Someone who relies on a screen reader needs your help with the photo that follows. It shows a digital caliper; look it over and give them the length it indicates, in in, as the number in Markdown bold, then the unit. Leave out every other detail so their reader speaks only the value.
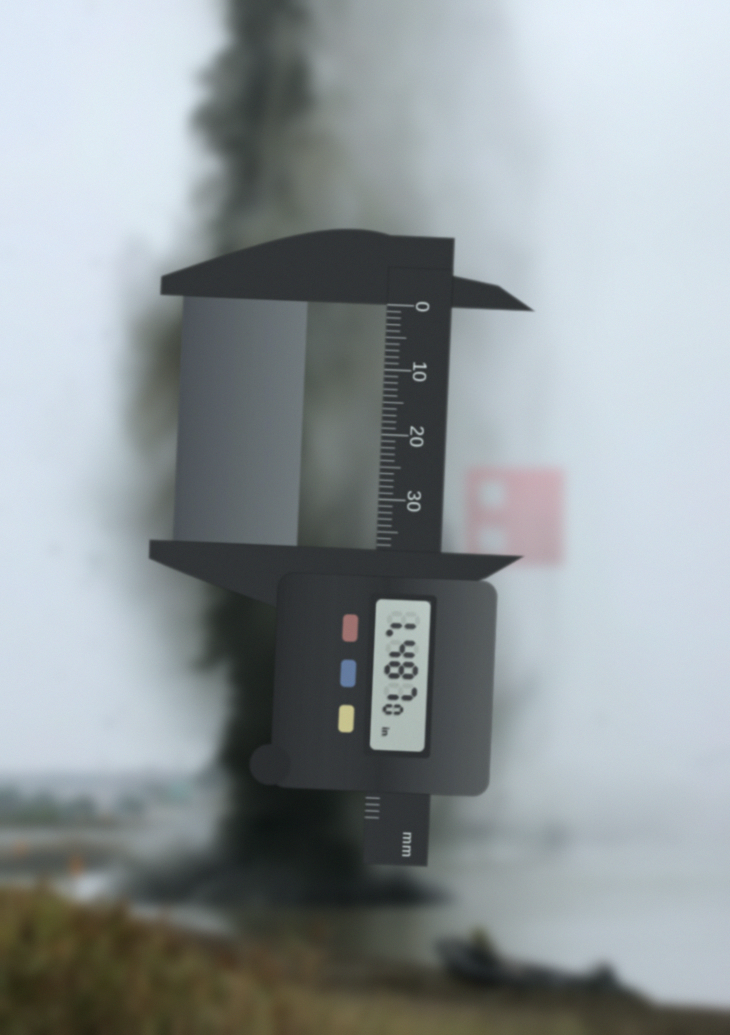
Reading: **1.4870** in
